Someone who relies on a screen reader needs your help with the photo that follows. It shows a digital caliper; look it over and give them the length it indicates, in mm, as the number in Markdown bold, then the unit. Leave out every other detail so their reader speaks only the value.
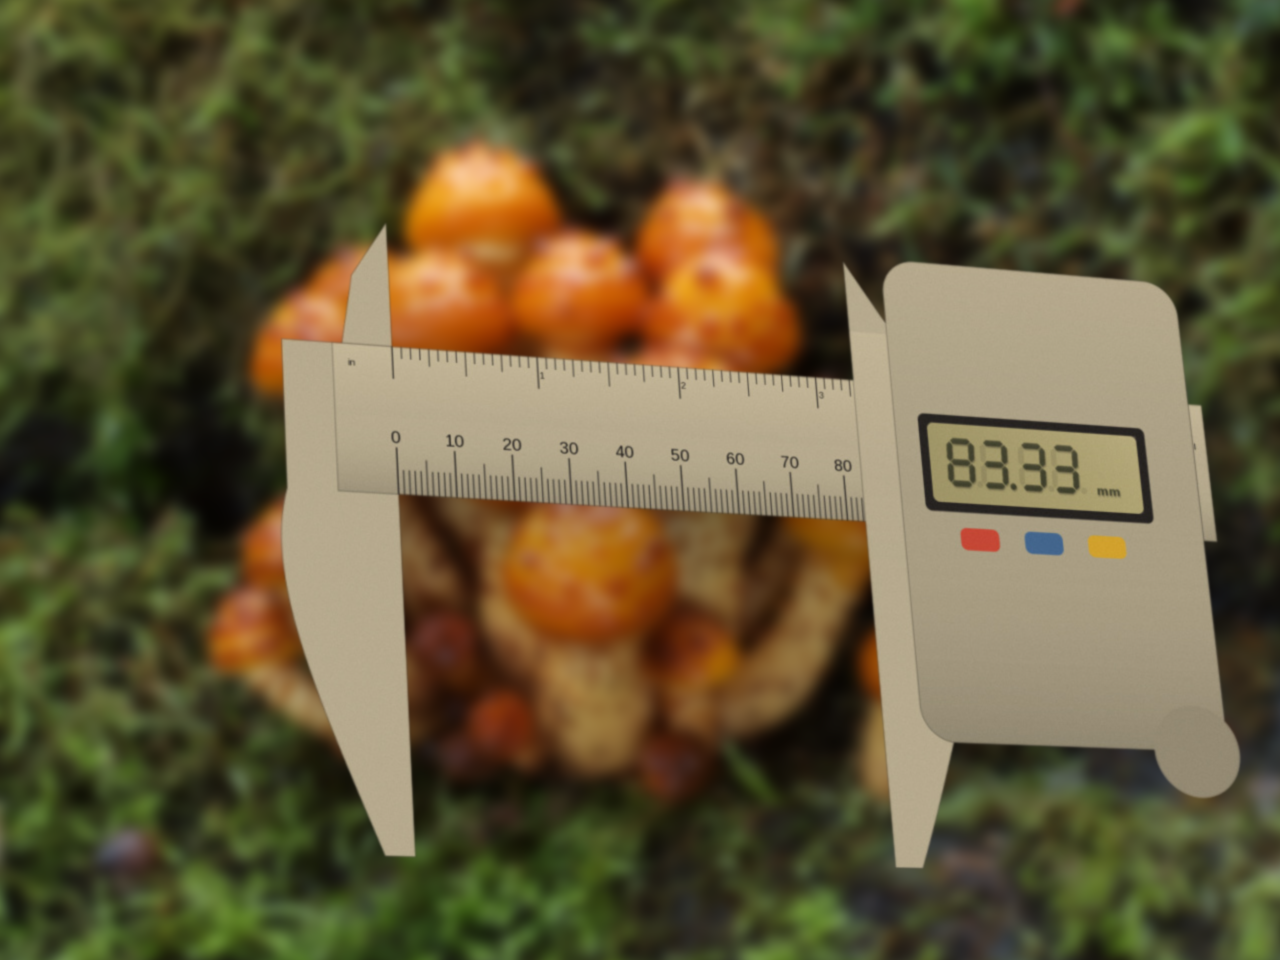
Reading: **83.33** mm
